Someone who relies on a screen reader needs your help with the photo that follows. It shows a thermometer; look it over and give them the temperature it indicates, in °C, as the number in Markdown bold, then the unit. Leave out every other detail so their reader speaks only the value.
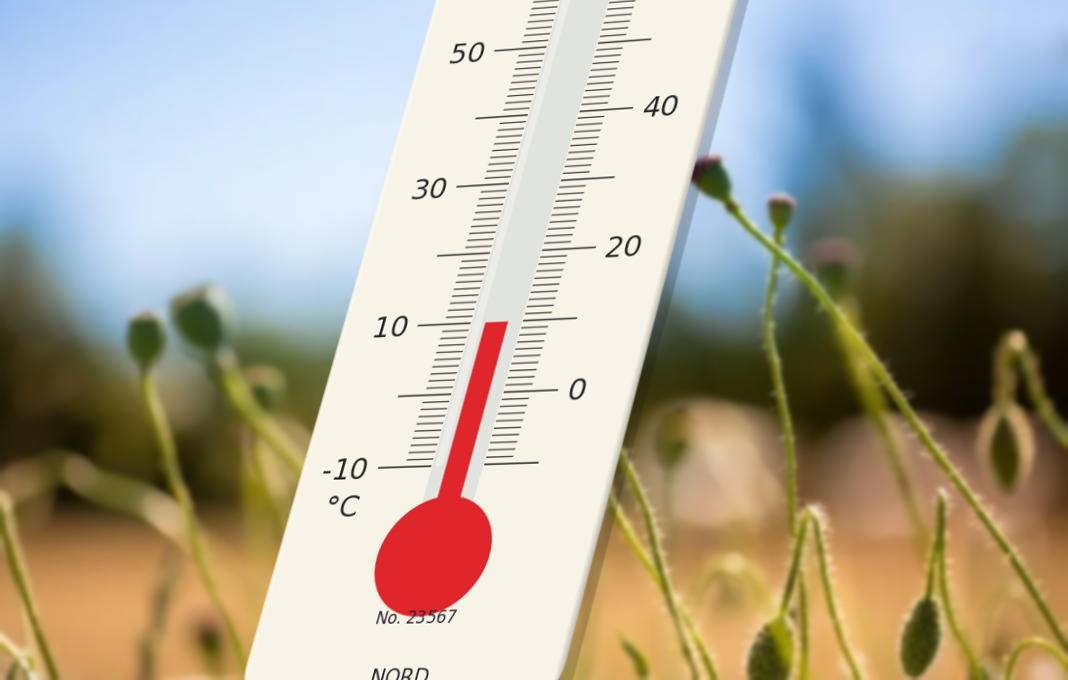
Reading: **10** °C
